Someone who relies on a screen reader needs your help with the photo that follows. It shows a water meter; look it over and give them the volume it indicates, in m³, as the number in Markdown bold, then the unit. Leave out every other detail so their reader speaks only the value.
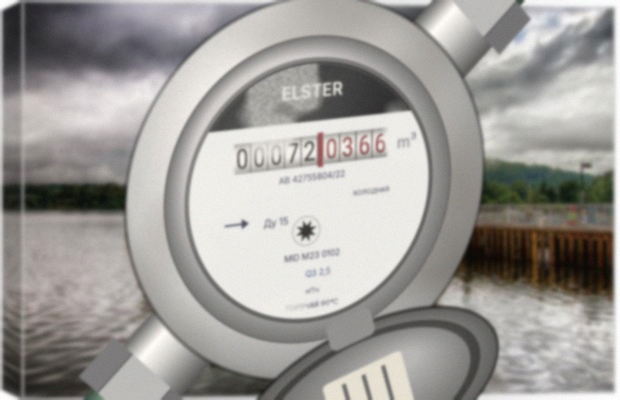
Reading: **72.0366** m³
